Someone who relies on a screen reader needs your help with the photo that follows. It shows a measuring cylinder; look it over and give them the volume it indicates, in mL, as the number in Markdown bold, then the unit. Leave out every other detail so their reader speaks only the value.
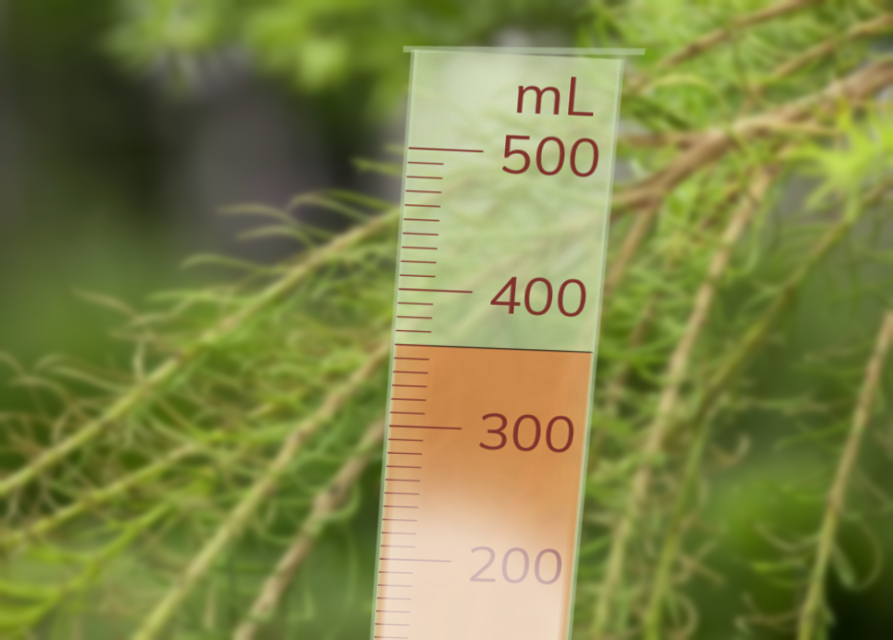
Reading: **360** mL
